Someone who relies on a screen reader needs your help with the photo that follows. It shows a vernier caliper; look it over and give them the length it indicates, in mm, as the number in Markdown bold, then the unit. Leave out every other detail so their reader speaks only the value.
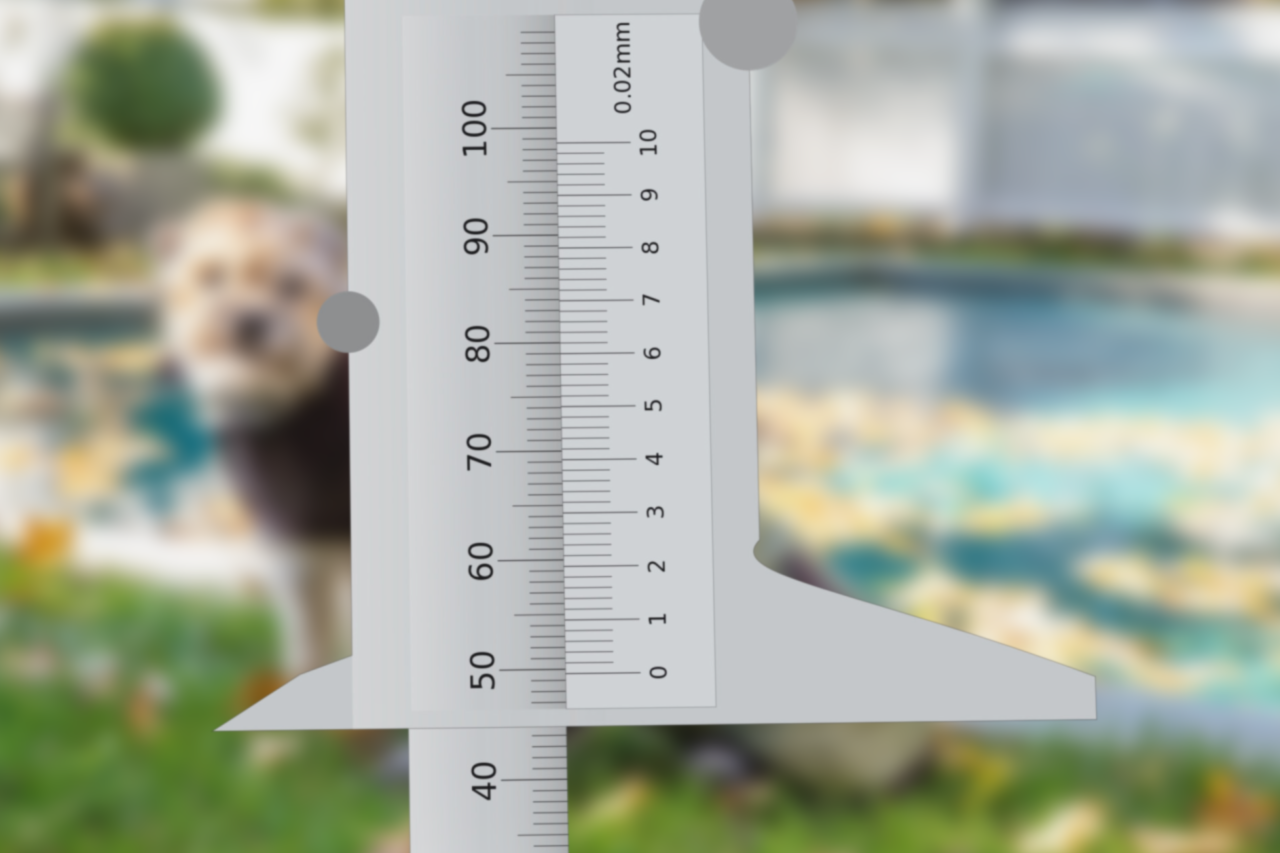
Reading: **49.6** mm
